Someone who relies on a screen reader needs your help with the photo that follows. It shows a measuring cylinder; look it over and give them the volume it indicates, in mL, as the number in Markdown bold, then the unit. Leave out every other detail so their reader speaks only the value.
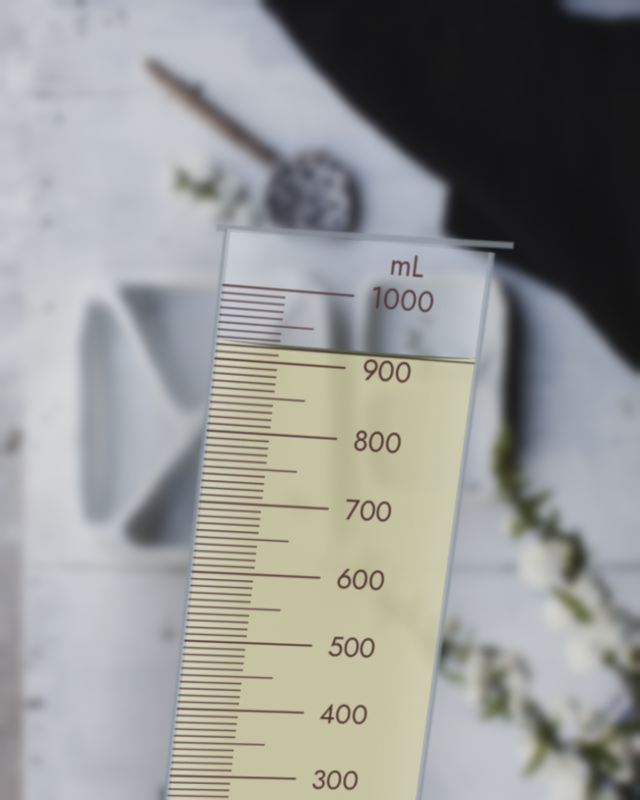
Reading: **920** mL
